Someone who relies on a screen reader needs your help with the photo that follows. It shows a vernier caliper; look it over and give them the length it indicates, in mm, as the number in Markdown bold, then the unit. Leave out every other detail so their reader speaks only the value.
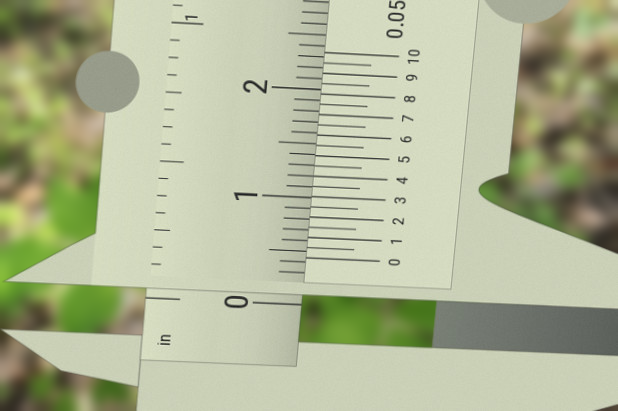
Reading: **4.4** mm
